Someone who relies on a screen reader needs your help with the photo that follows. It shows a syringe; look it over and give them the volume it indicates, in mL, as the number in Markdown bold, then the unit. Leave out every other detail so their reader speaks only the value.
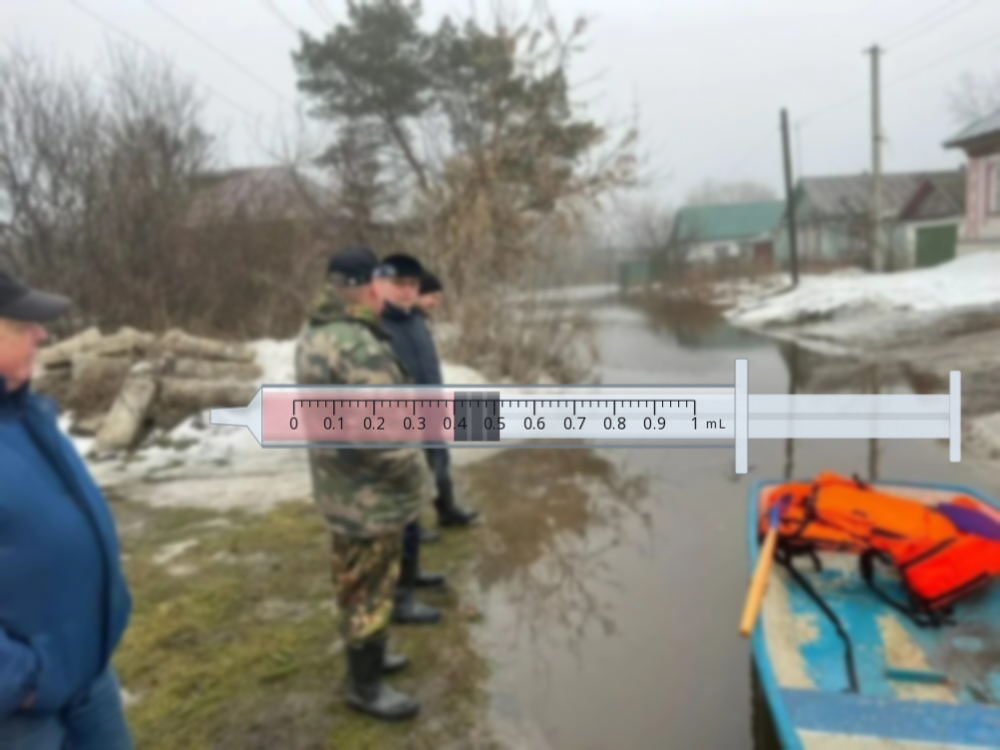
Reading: **0.4** mL
